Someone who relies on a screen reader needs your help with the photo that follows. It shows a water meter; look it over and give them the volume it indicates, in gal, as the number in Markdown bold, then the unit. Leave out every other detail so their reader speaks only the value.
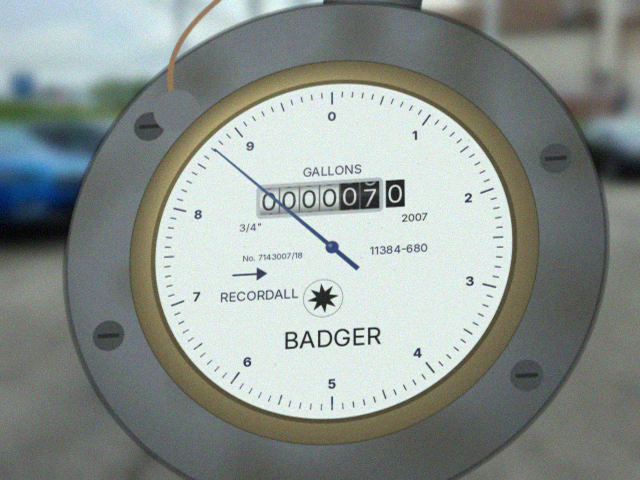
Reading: **68.7** gal
